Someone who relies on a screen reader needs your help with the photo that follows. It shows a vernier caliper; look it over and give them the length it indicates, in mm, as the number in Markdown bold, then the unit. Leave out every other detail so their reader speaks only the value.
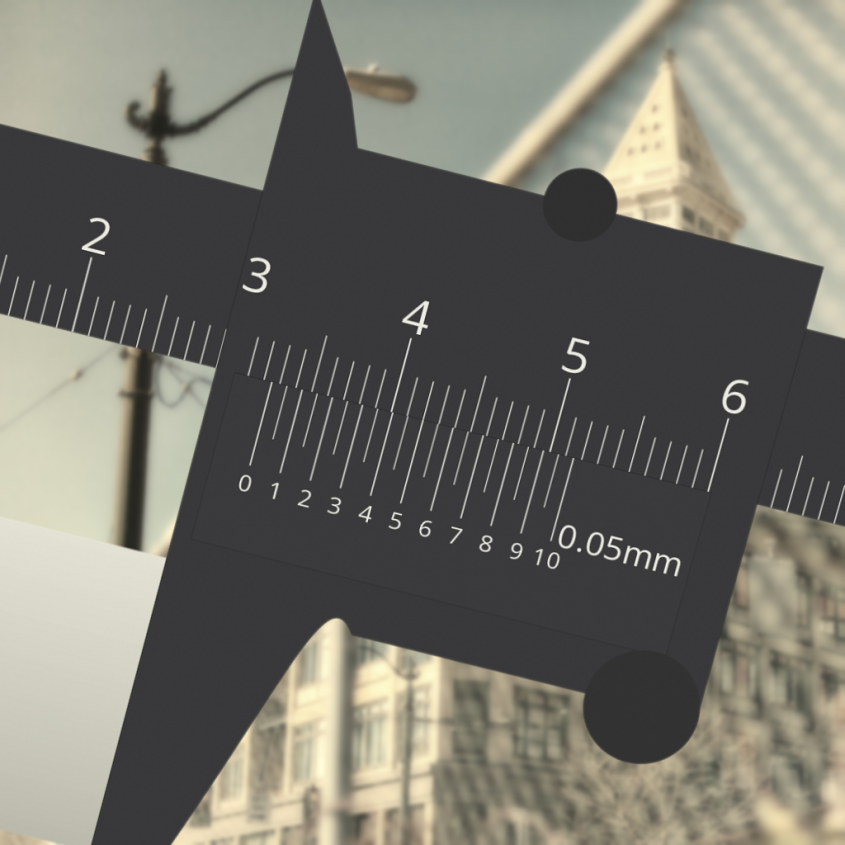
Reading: **32.5** mm
